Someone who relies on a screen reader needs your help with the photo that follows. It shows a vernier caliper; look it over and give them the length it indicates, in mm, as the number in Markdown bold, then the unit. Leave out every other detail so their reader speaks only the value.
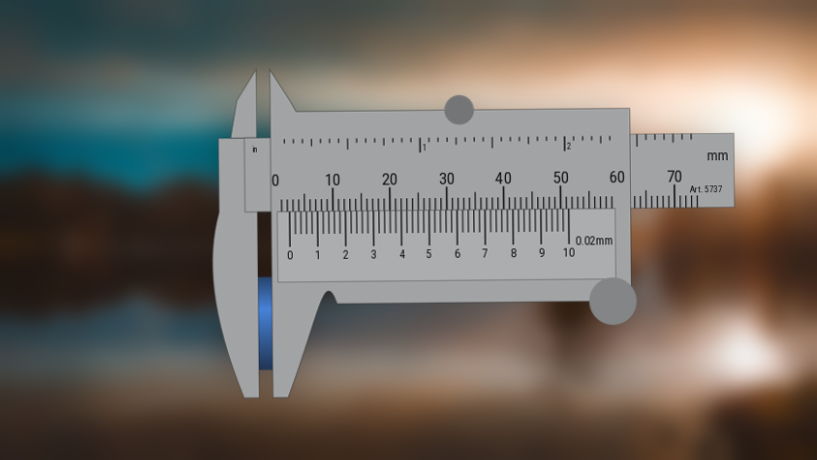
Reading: **2.4** mm
